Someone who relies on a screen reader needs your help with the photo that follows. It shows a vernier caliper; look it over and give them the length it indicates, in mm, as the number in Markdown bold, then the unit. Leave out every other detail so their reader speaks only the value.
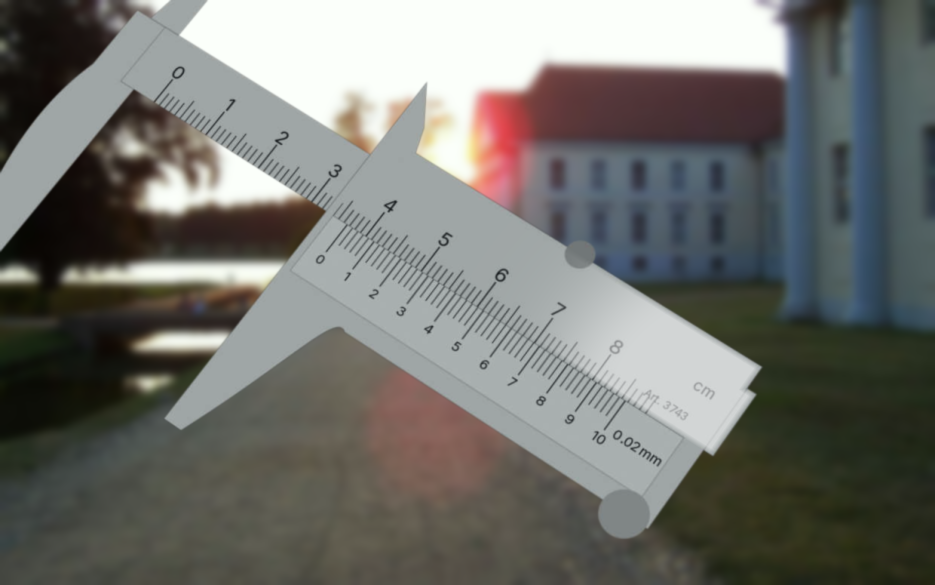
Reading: **36.6** mm
